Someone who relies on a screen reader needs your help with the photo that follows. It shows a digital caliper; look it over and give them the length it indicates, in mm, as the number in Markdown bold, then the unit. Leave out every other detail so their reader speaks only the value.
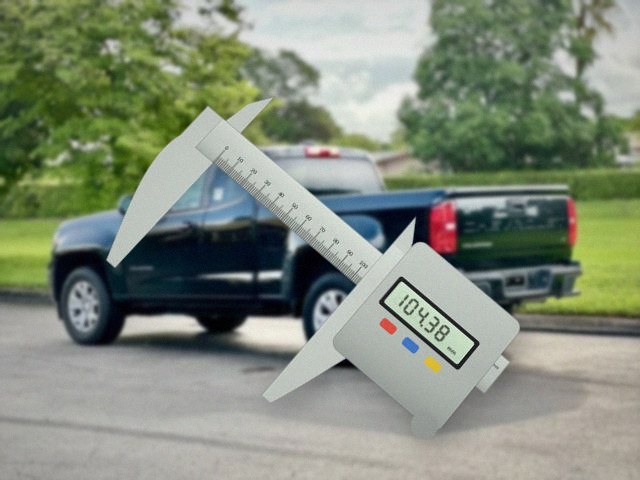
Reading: **104.38** mm
